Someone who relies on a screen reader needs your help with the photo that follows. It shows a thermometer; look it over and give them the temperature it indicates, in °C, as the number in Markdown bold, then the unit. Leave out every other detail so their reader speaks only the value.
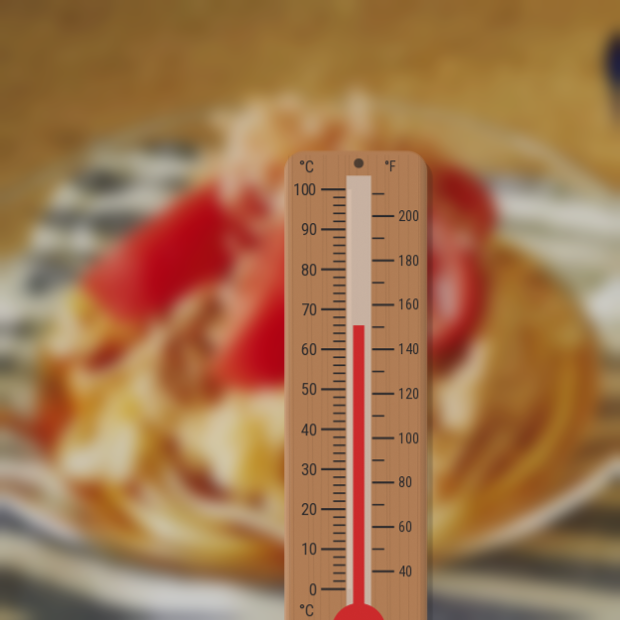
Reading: **66** °C
